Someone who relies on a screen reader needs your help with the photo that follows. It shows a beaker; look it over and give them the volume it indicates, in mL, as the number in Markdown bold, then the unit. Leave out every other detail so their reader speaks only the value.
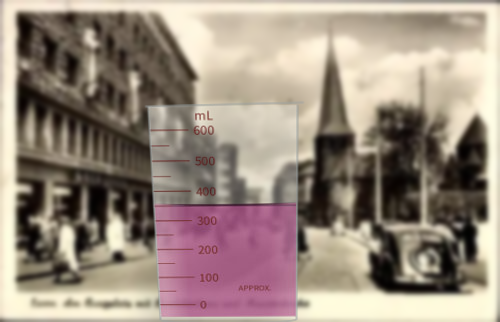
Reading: **350** mL
